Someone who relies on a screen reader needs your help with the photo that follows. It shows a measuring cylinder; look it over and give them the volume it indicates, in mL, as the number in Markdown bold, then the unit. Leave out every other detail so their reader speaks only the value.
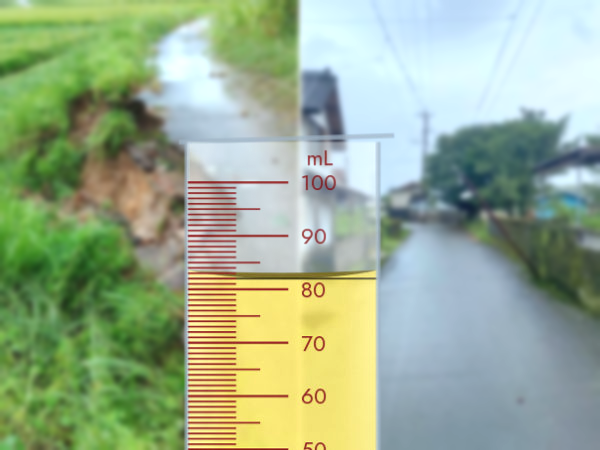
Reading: **82** mL
